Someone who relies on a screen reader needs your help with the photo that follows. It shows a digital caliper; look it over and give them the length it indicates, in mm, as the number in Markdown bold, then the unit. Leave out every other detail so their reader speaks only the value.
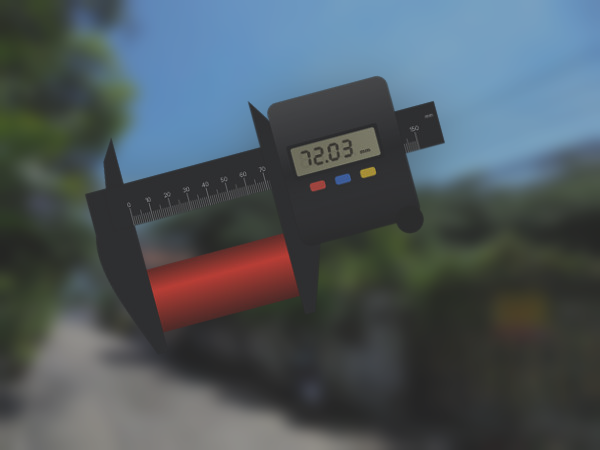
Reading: **72.03** mm
